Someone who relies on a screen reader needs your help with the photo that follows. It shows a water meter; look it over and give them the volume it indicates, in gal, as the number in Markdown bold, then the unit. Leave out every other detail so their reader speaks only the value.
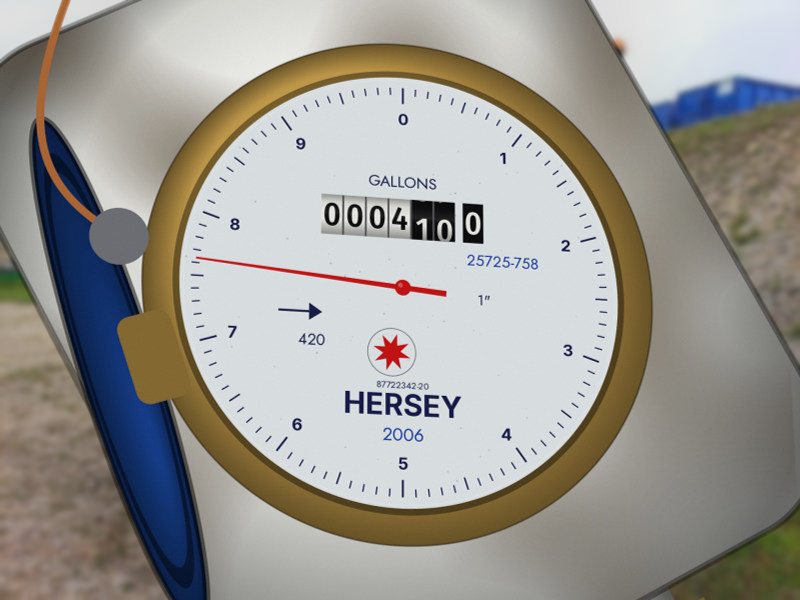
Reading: **4097.6** gal
